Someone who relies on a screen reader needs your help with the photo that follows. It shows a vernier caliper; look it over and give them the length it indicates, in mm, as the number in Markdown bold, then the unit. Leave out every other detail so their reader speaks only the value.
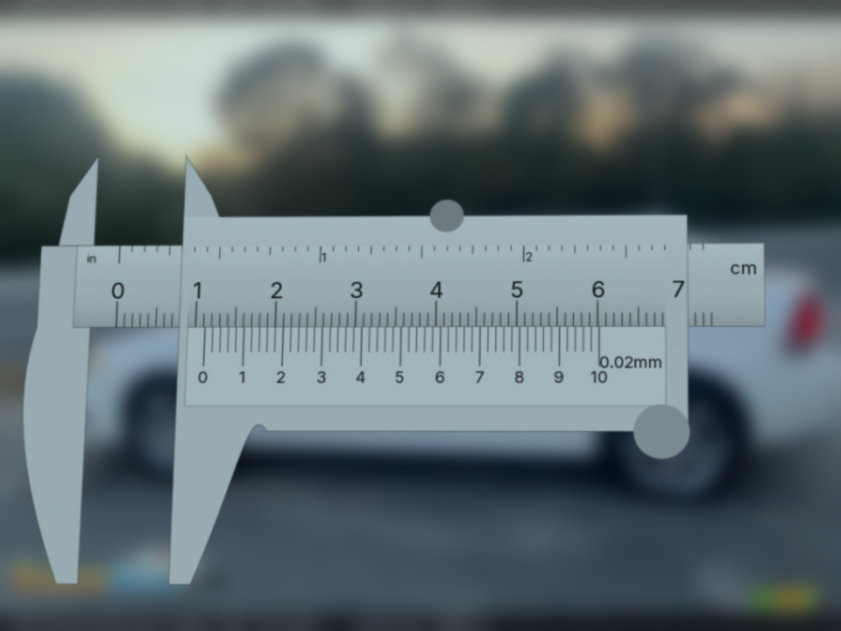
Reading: **11.2** mm
